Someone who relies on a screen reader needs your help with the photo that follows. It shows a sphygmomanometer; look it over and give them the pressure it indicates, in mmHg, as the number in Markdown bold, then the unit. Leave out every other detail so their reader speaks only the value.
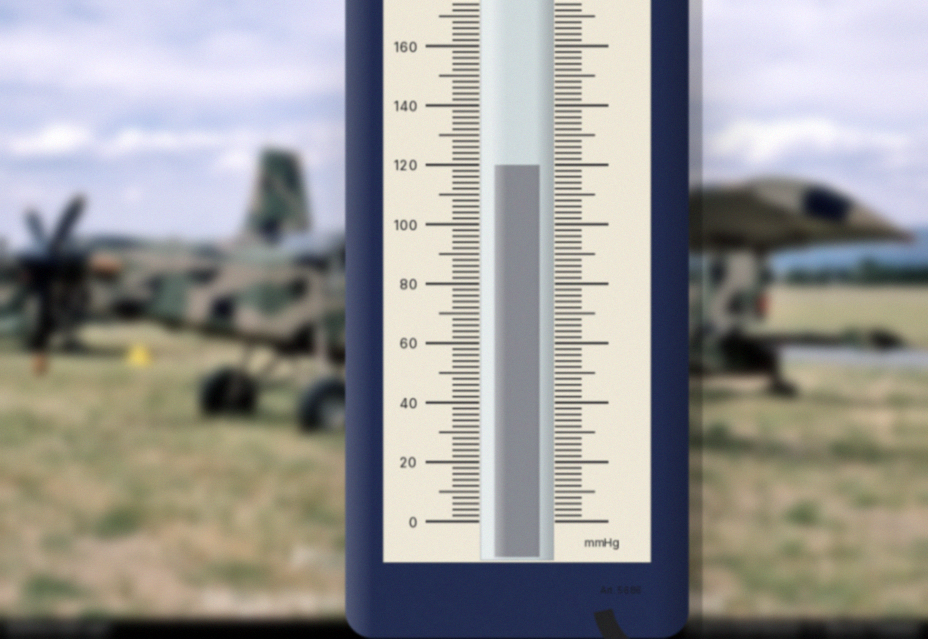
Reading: **120** mmHg
